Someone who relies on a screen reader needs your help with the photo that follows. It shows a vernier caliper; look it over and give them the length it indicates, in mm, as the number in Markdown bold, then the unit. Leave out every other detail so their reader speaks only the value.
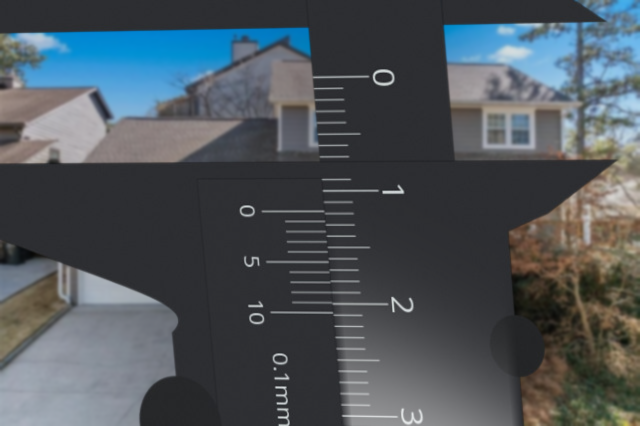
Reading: **11.8** mm
